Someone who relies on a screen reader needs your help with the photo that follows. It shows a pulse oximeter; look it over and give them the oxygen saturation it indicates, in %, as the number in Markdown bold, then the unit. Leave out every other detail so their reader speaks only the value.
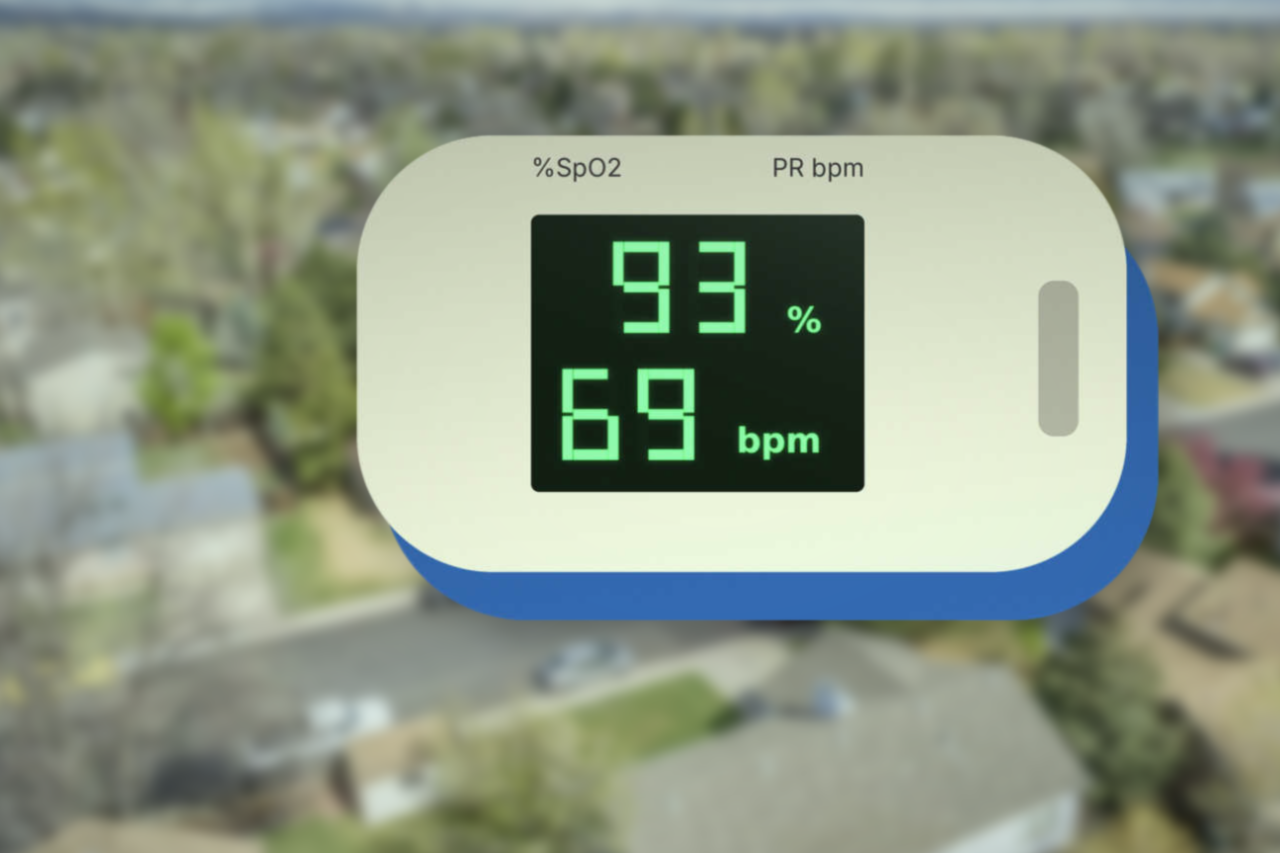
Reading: **93** %
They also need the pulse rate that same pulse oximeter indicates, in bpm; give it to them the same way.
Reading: **69** bpm
